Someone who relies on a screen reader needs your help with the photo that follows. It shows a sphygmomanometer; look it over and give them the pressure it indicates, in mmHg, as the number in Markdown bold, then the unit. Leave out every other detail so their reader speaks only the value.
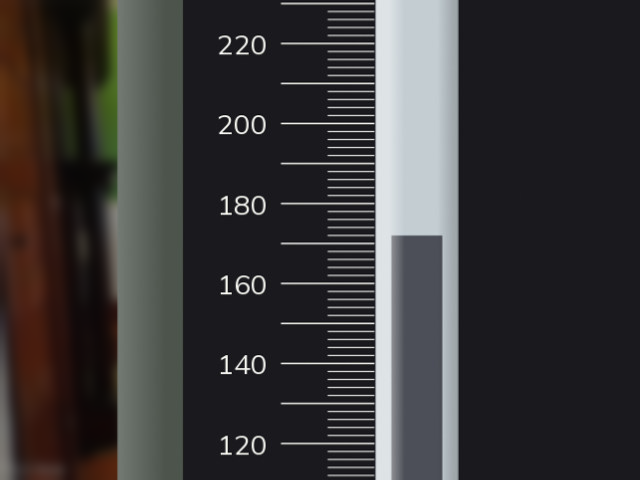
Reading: **172** mmHg
